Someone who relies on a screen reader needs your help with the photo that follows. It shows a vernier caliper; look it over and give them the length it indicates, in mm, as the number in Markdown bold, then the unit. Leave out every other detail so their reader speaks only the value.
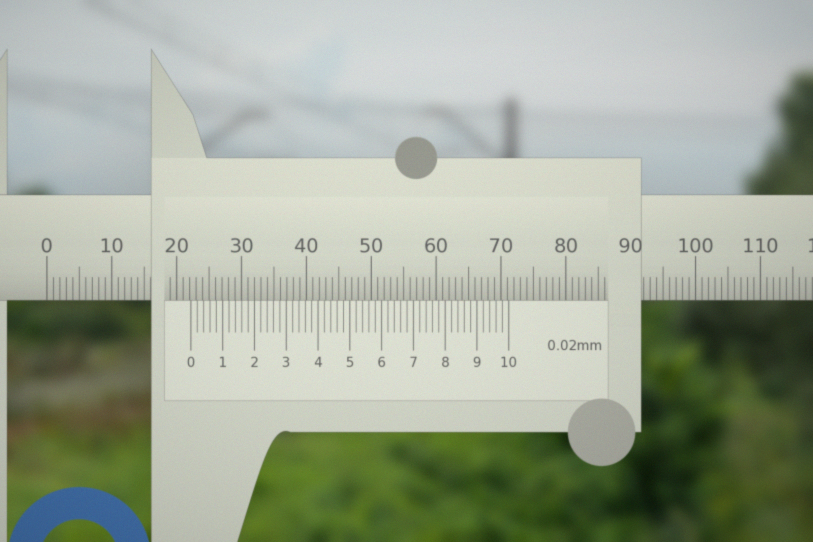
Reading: **22.2** mm
